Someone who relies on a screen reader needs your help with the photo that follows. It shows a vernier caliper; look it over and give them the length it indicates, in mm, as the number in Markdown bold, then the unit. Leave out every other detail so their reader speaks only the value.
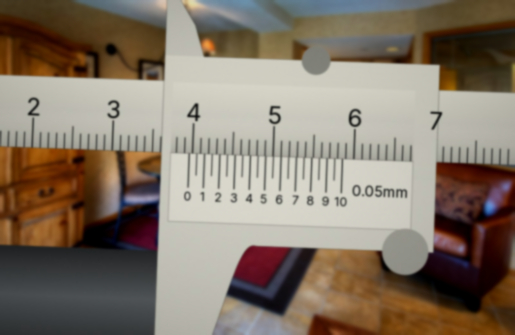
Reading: **39.6** mm
